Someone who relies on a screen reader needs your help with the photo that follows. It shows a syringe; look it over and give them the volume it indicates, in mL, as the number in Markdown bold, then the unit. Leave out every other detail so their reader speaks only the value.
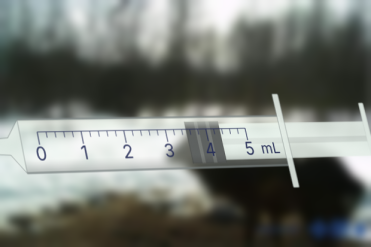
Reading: **3.5** mL
